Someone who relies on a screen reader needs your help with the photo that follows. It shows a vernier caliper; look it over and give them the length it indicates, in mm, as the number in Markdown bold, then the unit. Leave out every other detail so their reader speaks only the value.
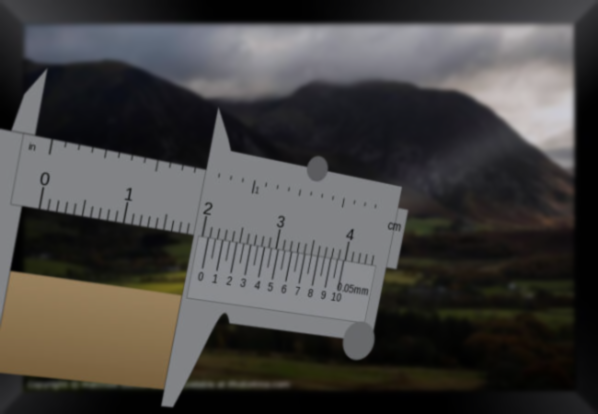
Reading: **20.8** mm
